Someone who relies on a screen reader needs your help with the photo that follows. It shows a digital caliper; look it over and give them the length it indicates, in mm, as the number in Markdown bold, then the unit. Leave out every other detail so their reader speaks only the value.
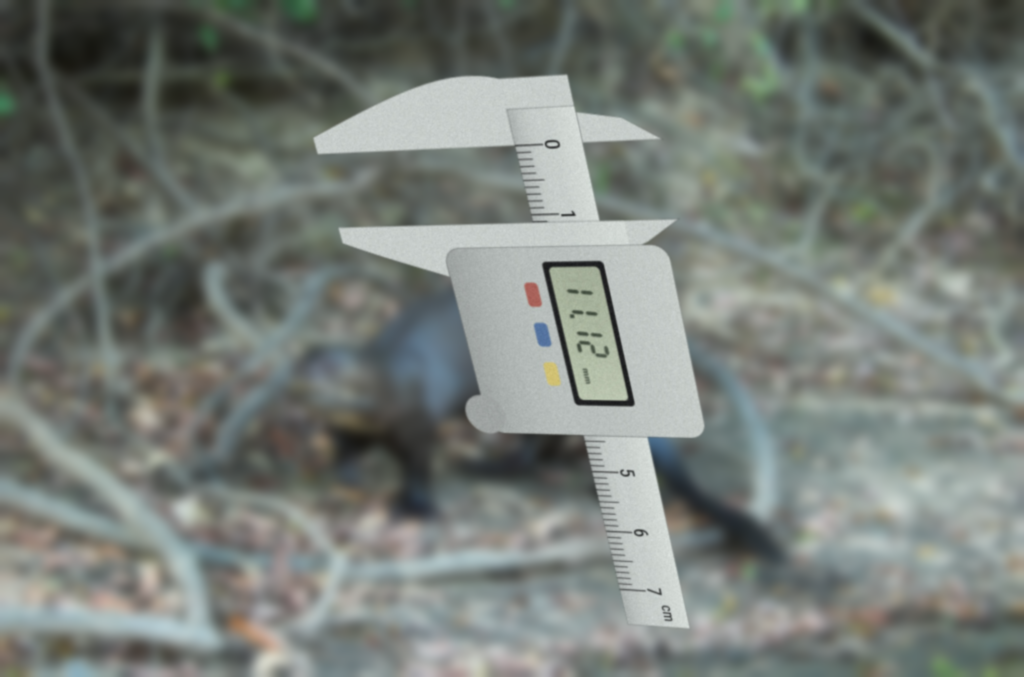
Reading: **11.12** mm
